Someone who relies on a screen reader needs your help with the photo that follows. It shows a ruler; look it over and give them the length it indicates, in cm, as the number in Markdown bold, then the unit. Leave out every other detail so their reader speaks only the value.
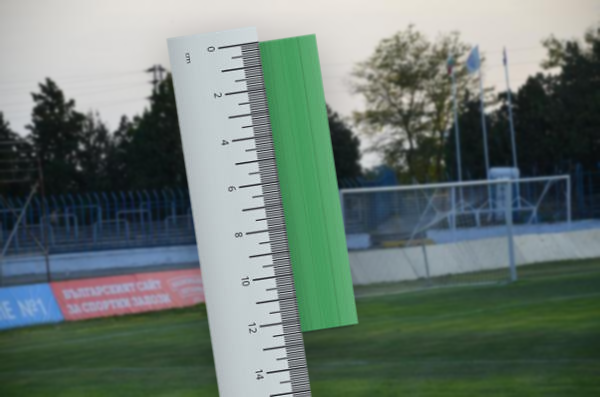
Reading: **12.5** cm
